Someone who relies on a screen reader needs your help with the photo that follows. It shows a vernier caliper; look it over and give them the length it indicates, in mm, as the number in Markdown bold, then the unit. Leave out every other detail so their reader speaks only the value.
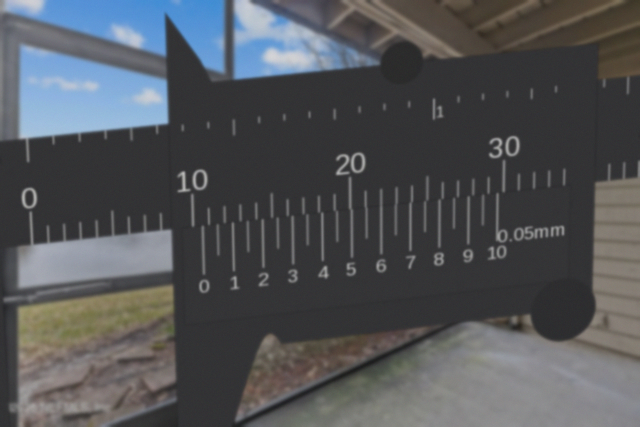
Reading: **10.6** mm
